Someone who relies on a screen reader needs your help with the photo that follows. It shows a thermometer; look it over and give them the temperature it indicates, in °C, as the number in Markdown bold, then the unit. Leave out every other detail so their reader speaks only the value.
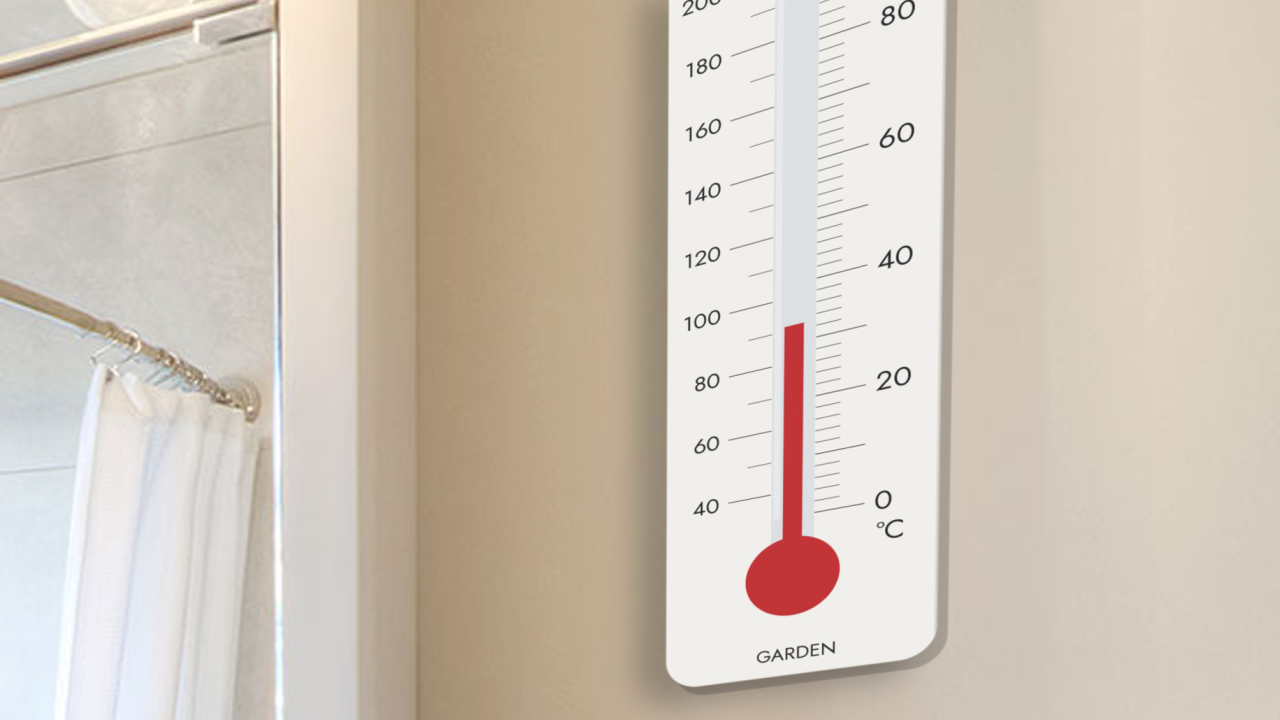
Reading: **33** °C
